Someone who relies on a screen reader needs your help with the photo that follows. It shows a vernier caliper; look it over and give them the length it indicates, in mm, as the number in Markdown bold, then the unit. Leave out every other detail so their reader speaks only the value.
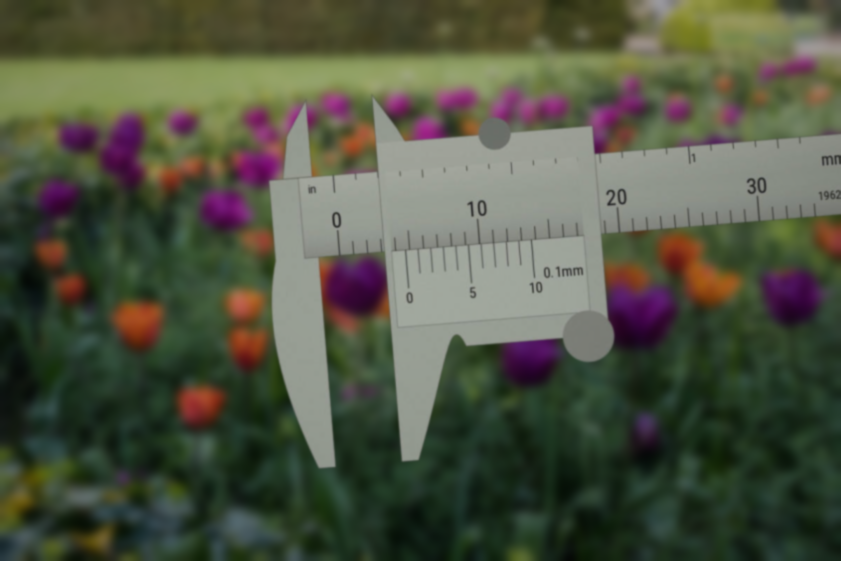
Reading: **4.7** mm
